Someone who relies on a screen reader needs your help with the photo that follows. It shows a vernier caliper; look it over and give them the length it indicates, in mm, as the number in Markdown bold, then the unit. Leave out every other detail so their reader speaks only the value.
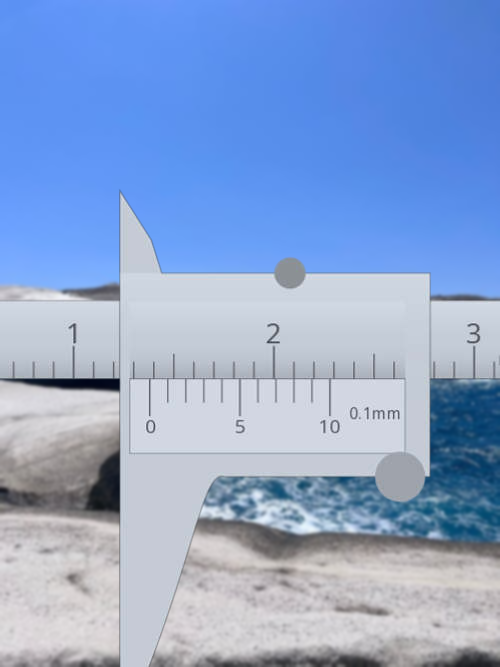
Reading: **13.8** mm
